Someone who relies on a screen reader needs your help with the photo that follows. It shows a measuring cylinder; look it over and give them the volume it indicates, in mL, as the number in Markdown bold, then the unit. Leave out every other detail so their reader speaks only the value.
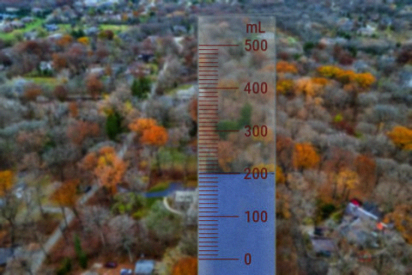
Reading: **200** mL
